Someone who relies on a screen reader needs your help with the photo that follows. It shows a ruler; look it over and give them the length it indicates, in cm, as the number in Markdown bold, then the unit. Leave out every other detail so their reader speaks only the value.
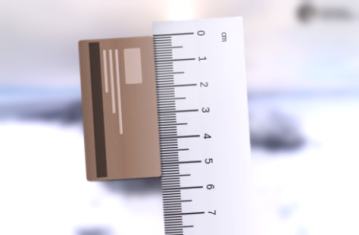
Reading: **5.5** cm
